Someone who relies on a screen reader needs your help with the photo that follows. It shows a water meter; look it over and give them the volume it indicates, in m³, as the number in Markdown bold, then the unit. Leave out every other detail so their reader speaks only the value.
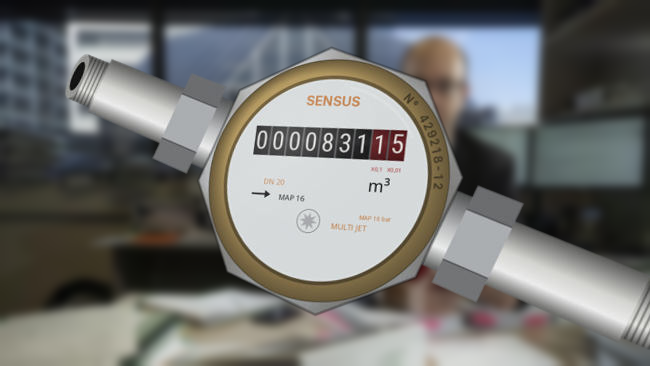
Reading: **831.15** m³
